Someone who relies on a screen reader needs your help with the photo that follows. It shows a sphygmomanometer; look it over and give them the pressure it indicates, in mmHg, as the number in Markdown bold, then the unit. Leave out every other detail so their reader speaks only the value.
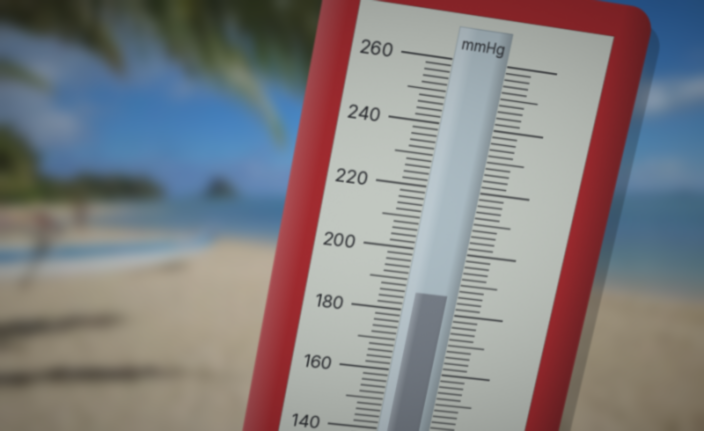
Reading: **186** mmHg
